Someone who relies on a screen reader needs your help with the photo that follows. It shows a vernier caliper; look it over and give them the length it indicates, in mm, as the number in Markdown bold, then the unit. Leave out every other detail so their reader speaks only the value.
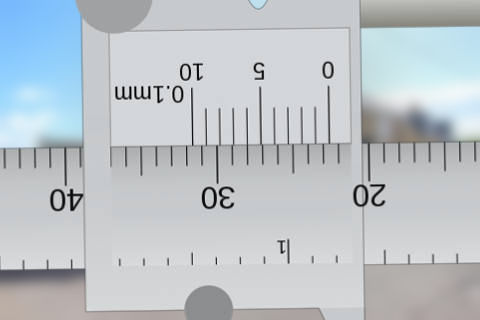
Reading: **22.6** mm
